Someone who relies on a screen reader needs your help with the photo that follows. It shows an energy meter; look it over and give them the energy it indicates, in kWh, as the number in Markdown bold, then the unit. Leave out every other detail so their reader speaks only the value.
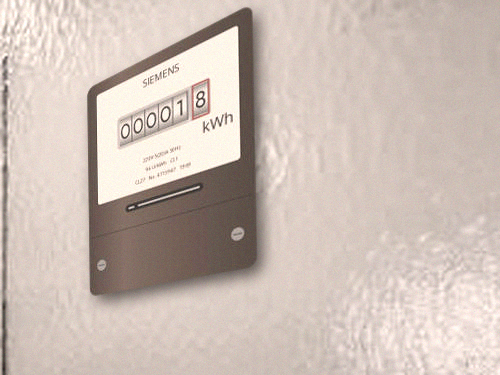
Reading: **1.8** kWh
